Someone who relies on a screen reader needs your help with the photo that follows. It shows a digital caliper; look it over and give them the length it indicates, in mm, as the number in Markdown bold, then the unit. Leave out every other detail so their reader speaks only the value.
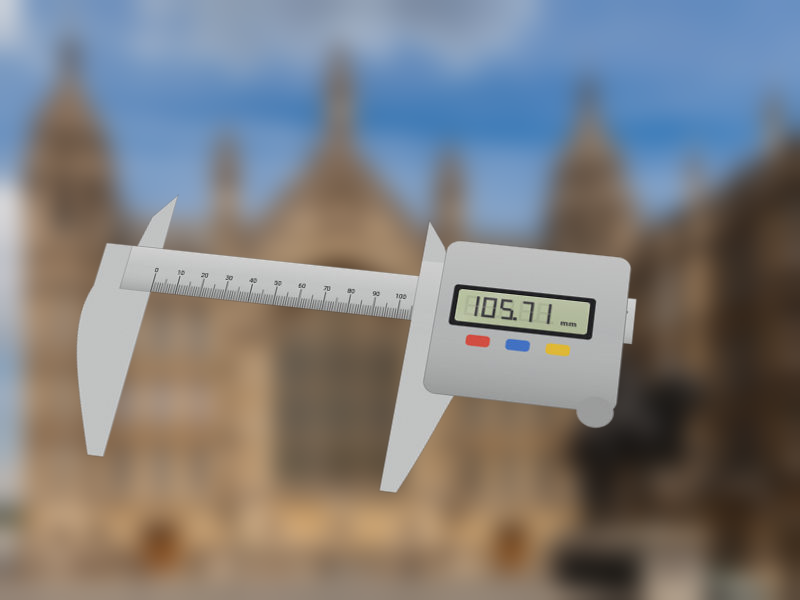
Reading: **105.71** mm
